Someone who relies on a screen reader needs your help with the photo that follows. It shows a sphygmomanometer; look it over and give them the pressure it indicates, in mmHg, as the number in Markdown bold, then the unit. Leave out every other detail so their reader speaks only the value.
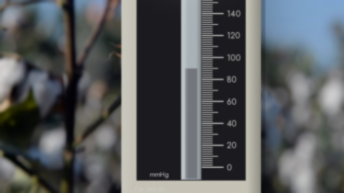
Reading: **90** mmHg
